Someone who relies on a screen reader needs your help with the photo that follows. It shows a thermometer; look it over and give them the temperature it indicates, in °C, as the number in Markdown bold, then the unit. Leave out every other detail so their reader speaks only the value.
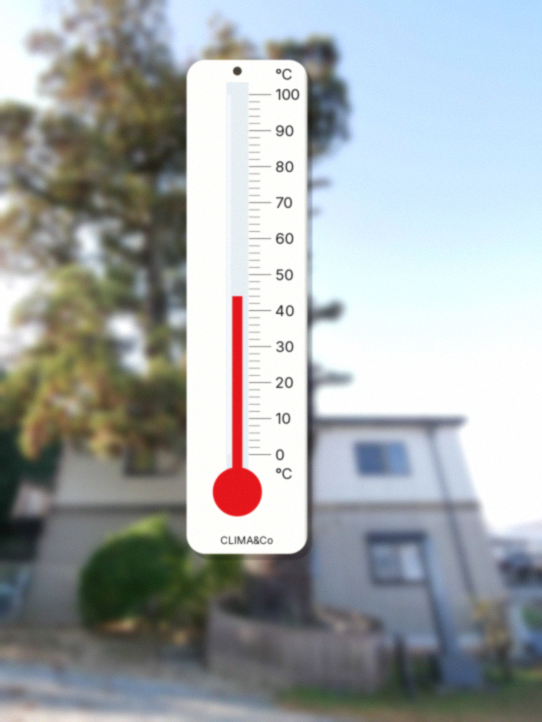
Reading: **44** °C
